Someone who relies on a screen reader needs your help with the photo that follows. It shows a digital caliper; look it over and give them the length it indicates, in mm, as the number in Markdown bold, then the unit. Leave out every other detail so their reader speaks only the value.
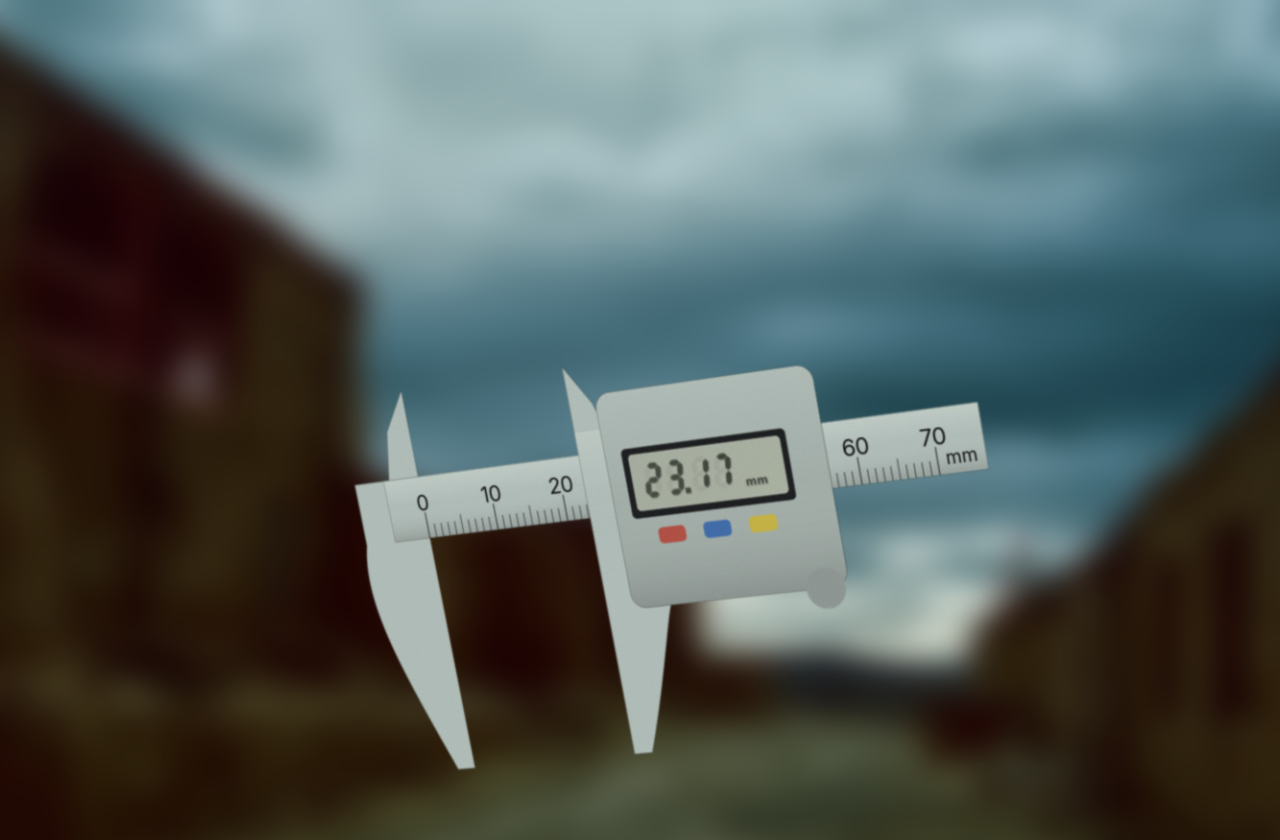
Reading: **23.17** mm
